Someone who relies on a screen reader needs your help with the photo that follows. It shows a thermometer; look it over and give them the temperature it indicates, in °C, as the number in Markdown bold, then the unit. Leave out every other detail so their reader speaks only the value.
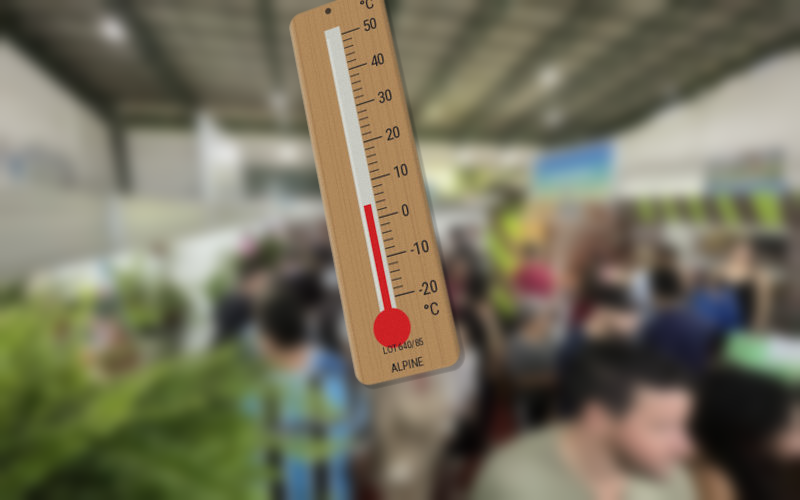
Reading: **4** °C
